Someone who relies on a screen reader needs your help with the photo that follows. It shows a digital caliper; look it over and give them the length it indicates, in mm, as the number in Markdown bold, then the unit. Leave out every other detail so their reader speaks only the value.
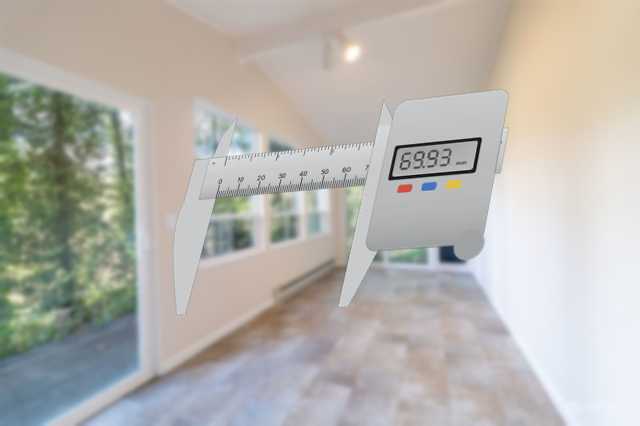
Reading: **69.93** mm
